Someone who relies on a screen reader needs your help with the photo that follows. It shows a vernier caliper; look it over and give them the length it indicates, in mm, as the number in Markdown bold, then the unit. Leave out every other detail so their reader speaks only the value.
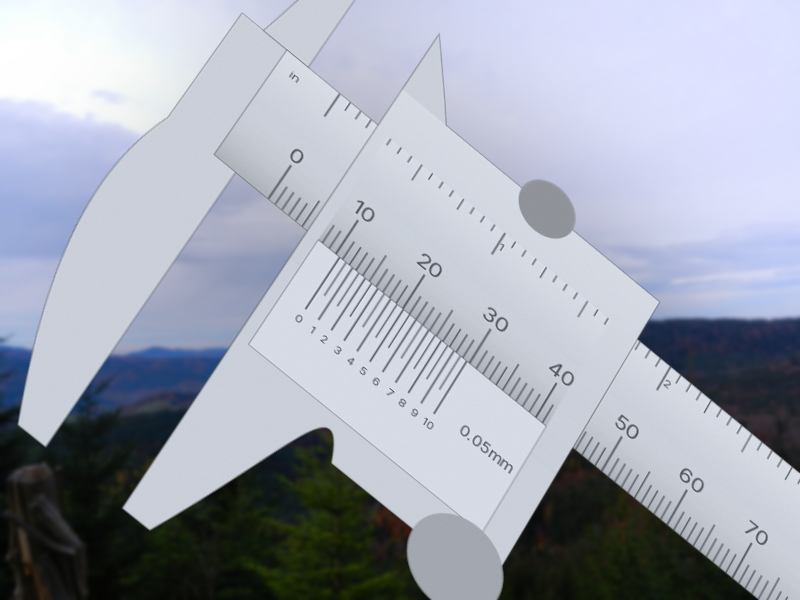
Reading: **10.6** mm
